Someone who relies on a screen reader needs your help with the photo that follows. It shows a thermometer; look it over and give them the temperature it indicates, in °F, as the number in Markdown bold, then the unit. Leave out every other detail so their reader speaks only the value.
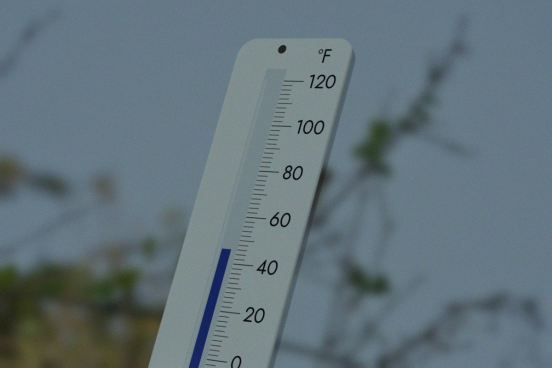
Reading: **46** °F
